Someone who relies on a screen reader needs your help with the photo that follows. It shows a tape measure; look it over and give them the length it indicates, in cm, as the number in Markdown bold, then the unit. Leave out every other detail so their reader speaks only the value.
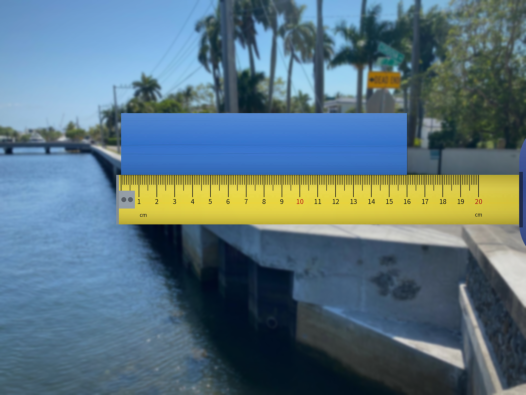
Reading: **16** cm
